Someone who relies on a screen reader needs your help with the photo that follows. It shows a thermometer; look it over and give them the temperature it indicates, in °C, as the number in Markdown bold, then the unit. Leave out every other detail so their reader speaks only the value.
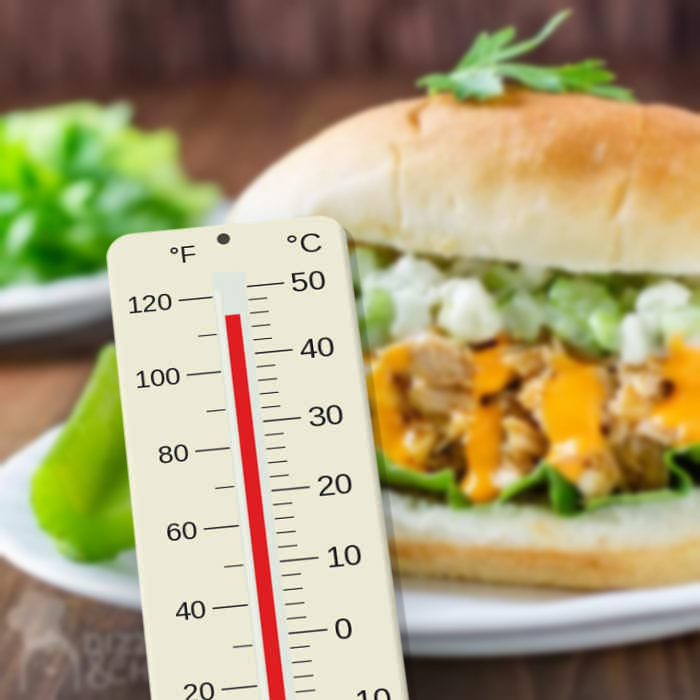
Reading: **46** °C
